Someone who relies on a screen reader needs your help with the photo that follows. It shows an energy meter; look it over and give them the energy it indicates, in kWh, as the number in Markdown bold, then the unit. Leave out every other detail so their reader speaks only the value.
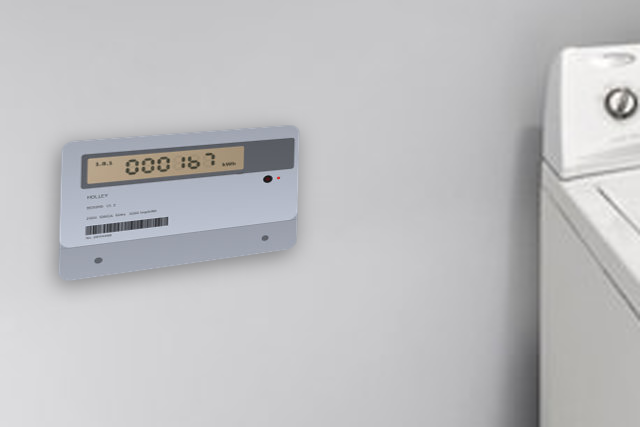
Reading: **167** kWh
